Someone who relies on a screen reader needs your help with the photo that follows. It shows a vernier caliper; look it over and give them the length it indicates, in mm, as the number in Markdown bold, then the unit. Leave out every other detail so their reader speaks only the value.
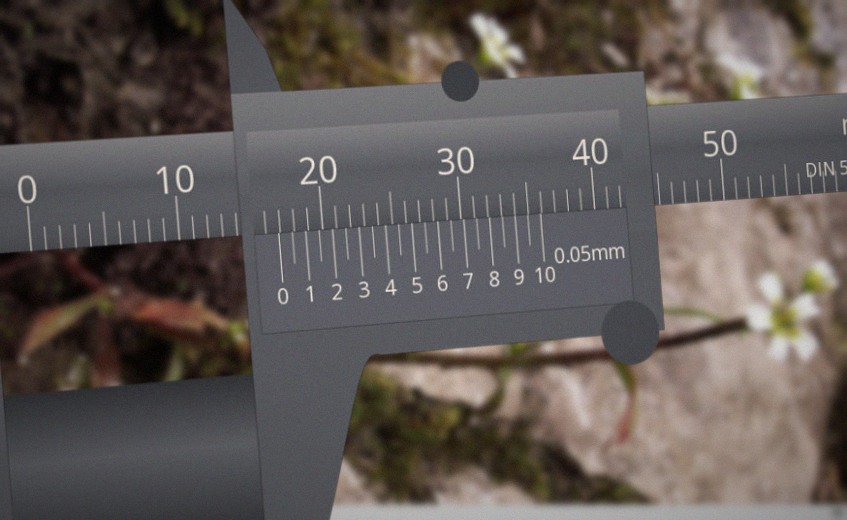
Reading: **16.9** mm
